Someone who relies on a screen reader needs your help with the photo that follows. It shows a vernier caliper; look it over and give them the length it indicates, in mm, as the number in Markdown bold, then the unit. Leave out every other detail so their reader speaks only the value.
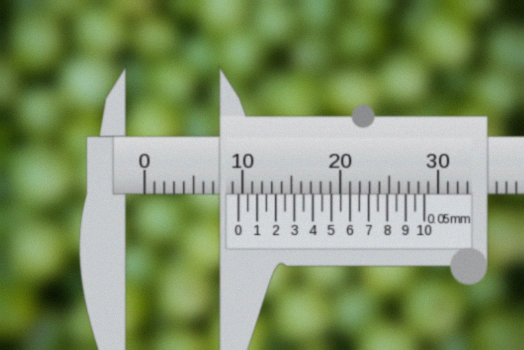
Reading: **9.6** mm
